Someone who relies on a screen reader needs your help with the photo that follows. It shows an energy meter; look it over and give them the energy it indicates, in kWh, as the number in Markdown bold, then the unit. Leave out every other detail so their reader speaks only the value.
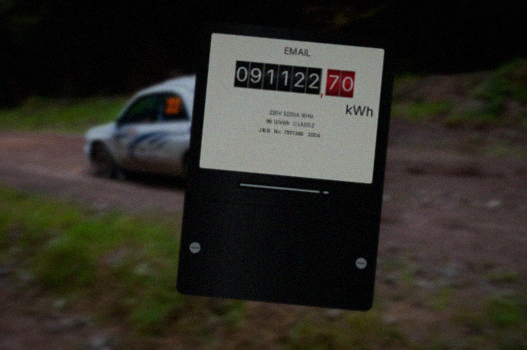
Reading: **91122.70** kWh
